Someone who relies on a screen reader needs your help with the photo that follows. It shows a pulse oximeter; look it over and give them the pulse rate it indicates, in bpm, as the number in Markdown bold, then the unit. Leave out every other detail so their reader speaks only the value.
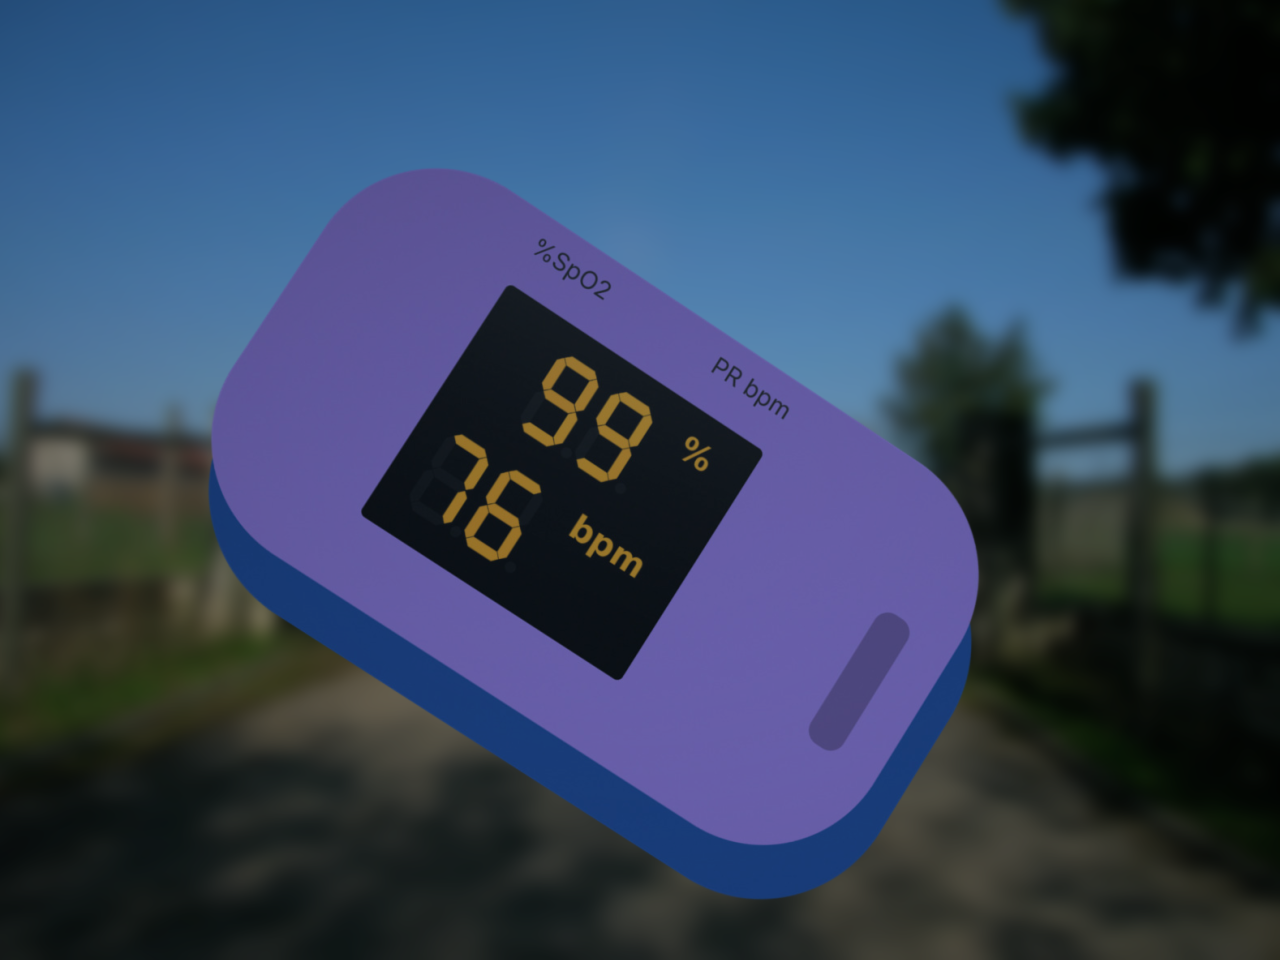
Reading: **76** bpm
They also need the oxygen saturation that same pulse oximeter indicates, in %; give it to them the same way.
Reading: **99** %
